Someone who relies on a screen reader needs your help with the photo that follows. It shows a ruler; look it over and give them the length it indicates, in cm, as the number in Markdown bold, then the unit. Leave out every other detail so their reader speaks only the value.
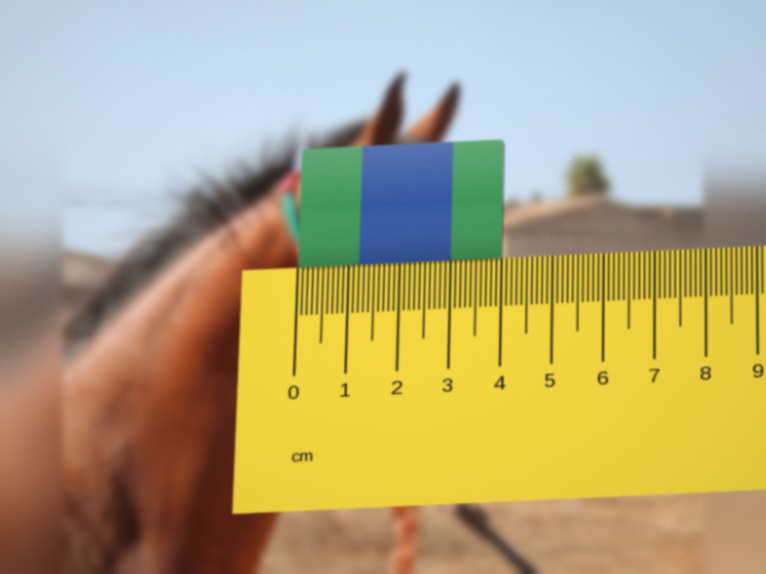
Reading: **4** cm
